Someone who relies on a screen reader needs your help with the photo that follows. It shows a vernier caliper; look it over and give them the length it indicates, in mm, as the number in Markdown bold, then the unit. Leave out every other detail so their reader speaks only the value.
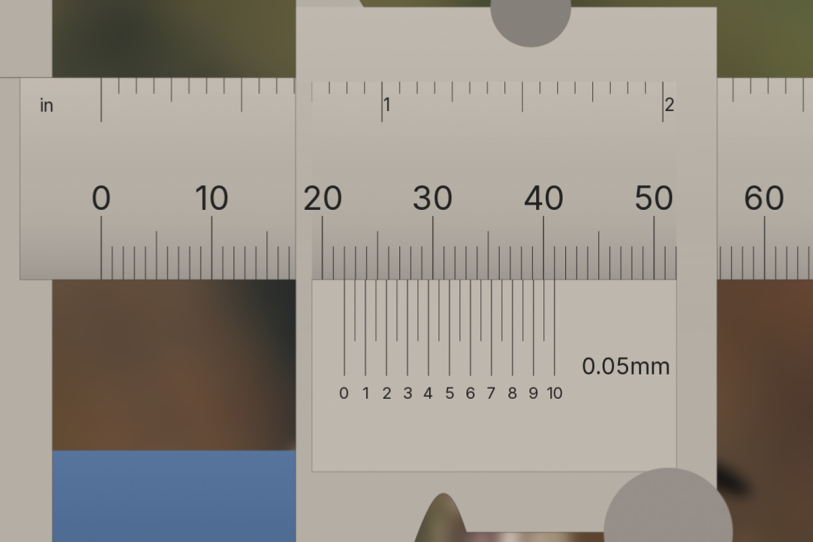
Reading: **22.0** mm
